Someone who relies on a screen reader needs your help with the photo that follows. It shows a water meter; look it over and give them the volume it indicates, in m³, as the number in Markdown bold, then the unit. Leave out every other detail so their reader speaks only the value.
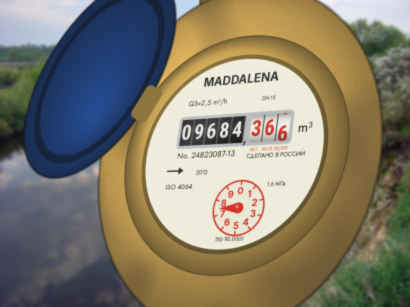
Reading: **9684.3657** m³
